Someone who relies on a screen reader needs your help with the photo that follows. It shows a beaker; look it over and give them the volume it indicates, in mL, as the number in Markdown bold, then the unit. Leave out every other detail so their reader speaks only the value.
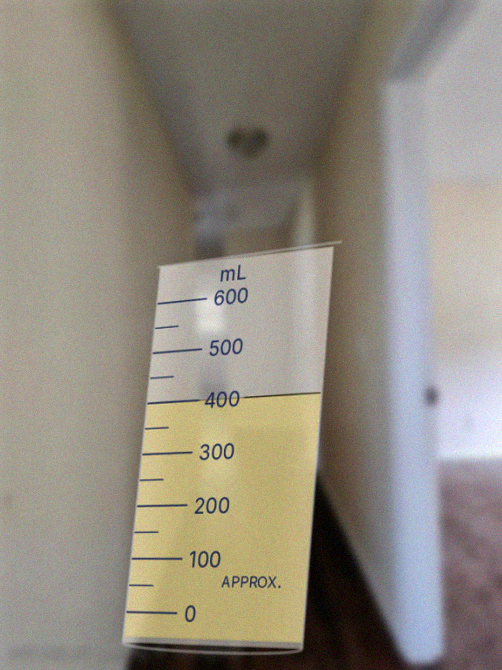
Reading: **400** mL
